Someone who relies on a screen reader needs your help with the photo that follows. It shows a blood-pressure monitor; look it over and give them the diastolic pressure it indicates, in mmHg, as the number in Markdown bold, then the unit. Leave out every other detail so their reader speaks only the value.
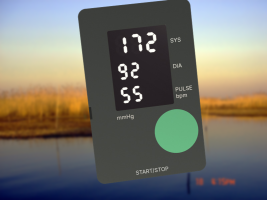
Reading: **92** mmHg
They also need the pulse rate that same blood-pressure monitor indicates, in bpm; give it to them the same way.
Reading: **55** bpm
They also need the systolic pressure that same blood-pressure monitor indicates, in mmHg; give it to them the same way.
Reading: **172** mmHg
